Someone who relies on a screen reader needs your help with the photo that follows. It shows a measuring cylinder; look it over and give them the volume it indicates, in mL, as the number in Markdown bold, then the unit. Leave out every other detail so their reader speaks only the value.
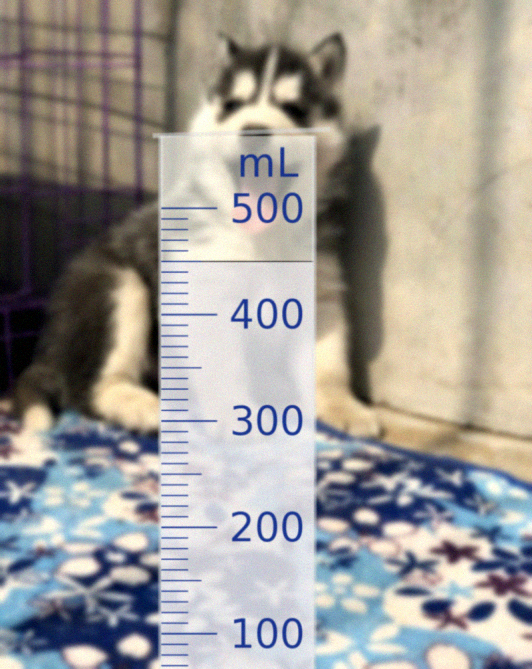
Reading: **450** mL
